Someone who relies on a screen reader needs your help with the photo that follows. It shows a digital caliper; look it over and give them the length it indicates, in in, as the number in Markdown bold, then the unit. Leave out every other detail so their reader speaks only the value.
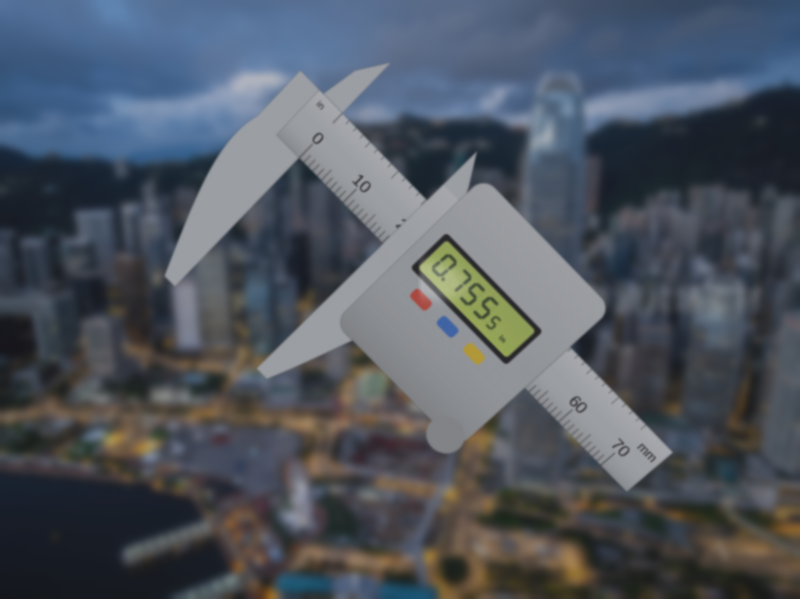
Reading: **0.7555** in
